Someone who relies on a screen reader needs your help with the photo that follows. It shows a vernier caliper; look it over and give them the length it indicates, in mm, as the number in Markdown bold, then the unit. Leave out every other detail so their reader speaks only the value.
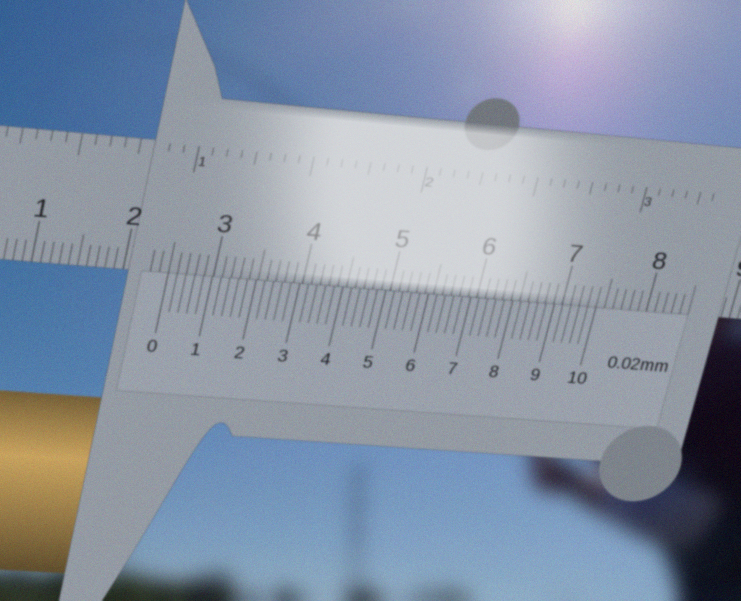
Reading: **25.0** mm
